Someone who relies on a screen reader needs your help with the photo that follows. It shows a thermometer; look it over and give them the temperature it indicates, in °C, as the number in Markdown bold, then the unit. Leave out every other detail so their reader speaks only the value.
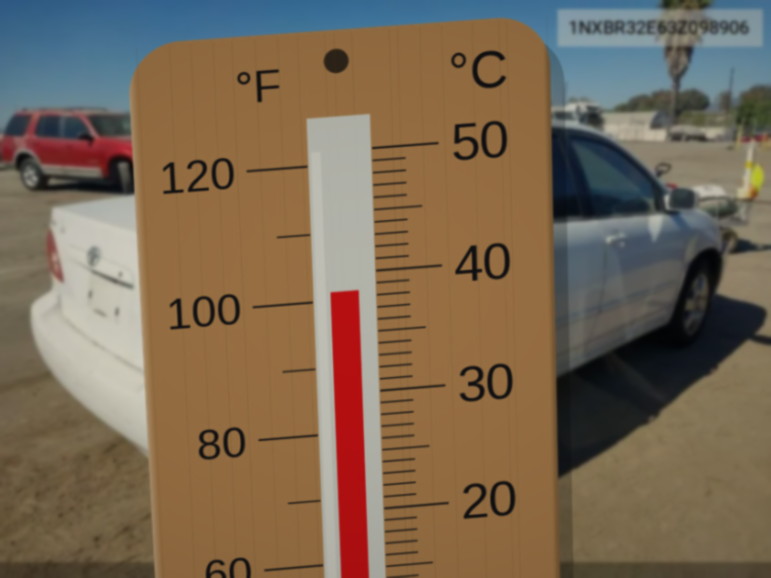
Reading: **38.5** °C
